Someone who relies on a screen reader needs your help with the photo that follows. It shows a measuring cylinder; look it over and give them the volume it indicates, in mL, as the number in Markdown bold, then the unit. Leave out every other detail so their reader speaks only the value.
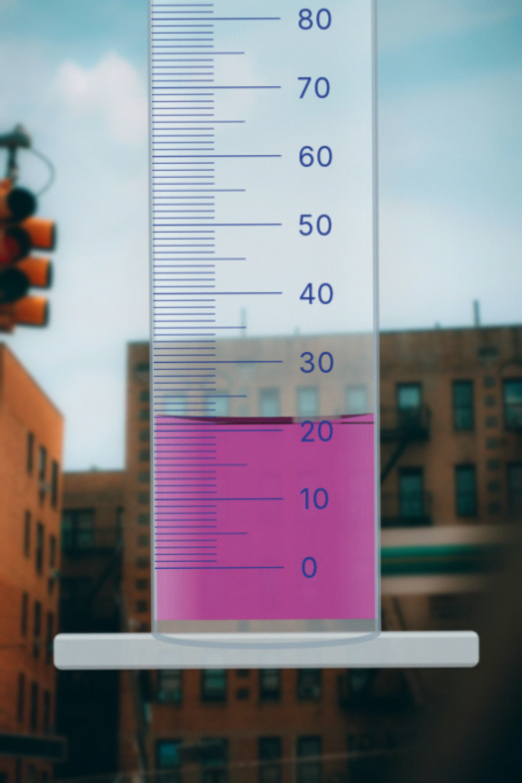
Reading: **21** mL
